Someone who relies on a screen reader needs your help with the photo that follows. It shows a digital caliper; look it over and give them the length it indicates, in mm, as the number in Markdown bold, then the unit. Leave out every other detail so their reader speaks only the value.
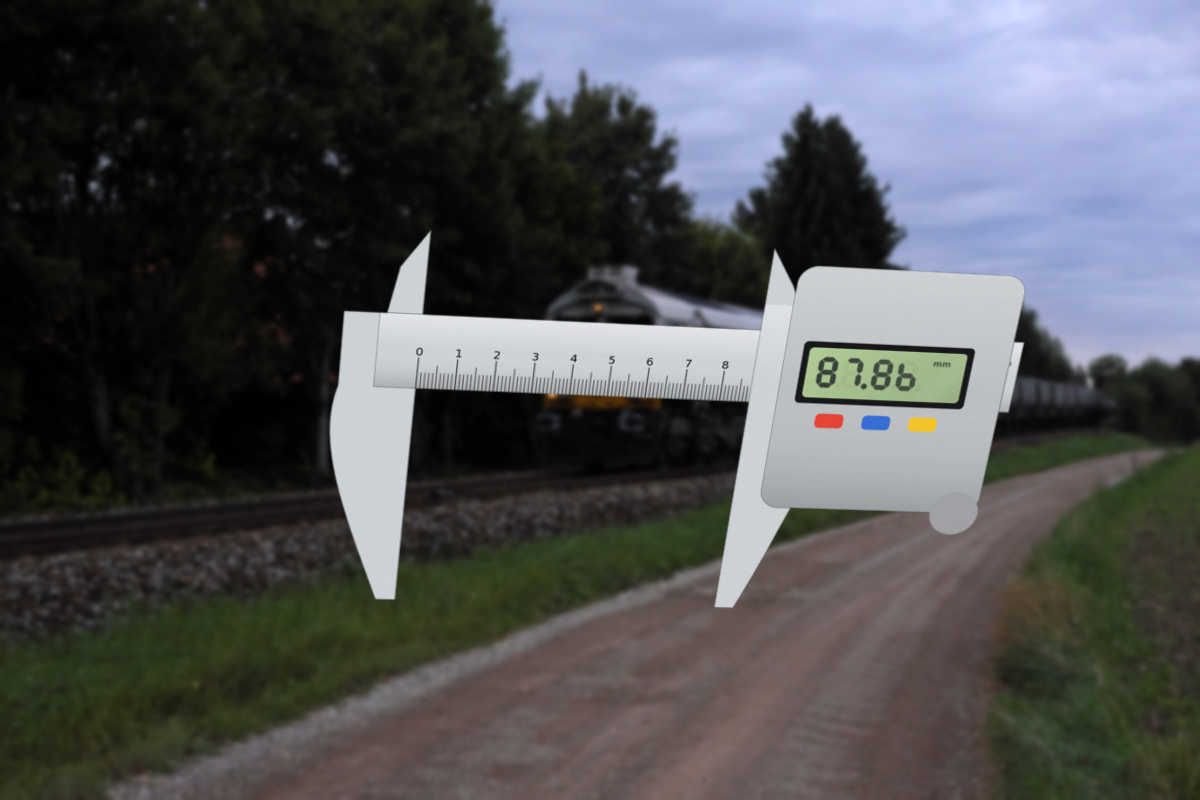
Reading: **87.86** mm
